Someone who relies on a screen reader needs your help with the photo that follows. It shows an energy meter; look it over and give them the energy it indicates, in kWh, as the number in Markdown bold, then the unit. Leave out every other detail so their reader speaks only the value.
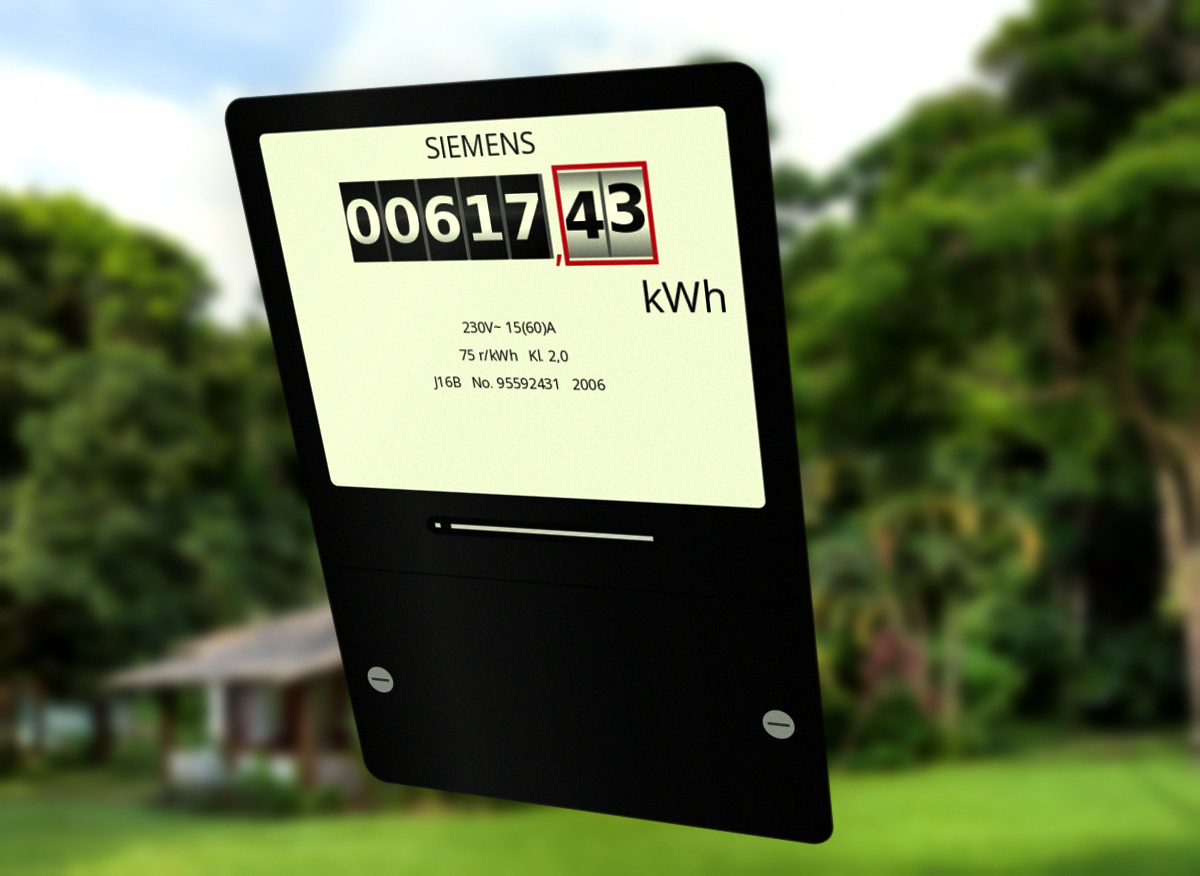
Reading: **617.43** kWh
